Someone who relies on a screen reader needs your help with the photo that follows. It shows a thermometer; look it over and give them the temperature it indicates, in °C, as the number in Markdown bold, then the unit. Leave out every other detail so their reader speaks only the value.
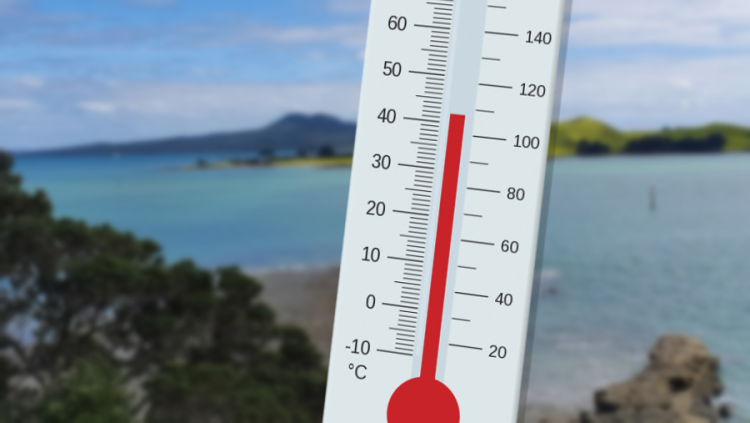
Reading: **42** °C
